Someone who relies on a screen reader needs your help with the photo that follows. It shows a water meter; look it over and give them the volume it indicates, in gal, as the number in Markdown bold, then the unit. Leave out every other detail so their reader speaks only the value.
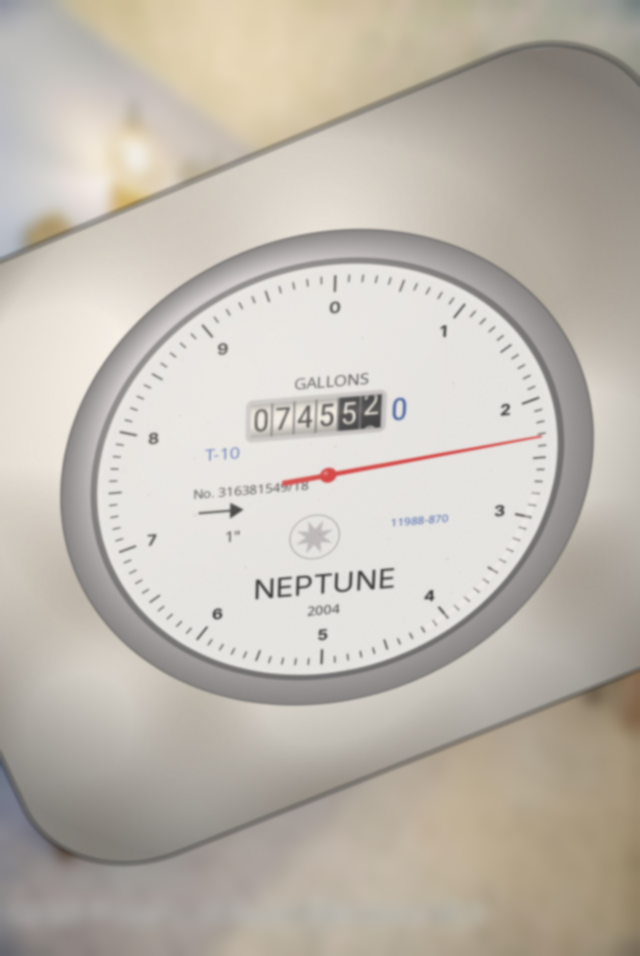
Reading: **745522.3** gal
